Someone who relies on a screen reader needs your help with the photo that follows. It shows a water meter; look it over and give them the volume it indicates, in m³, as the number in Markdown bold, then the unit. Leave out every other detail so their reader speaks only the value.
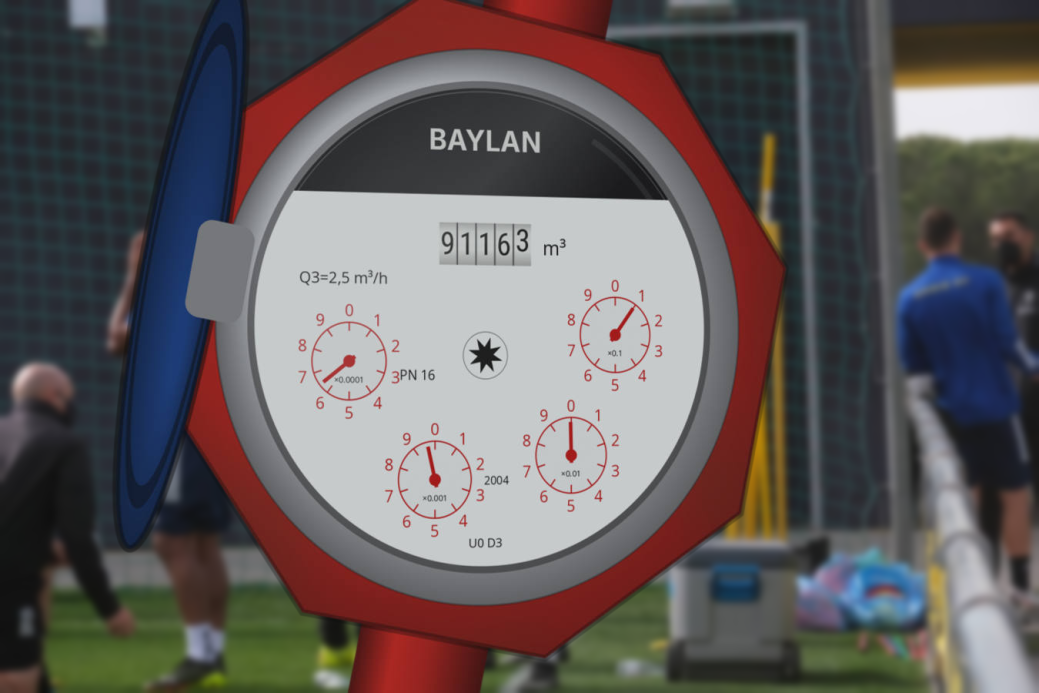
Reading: **91163.0996** m³
